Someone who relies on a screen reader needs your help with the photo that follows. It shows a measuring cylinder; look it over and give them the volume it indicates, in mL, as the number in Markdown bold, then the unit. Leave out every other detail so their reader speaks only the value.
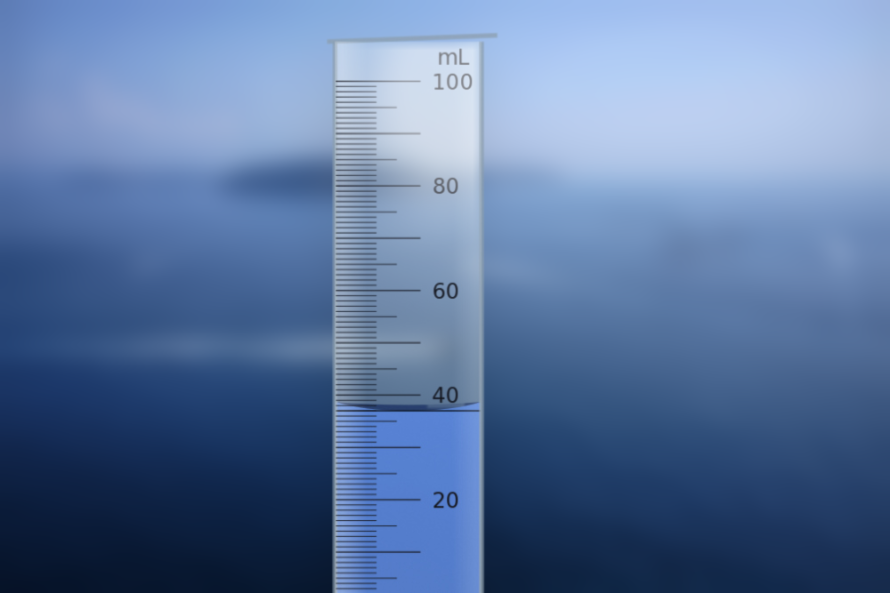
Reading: **37** mL
